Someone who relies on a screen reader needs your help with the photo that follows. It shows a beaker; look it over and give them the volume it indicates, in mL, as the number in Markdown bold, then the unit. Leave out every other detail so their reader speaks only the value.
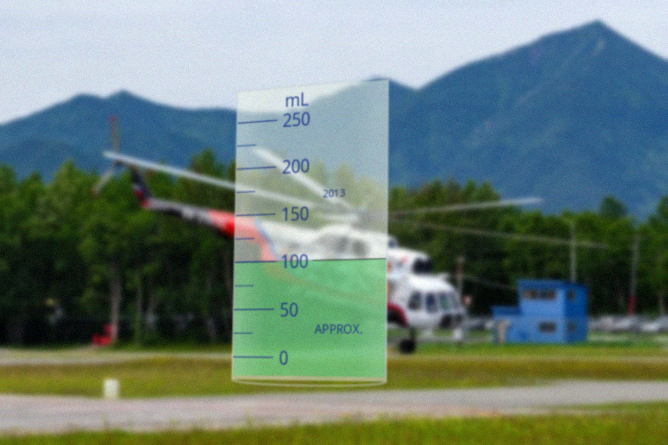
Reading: **100** mL
